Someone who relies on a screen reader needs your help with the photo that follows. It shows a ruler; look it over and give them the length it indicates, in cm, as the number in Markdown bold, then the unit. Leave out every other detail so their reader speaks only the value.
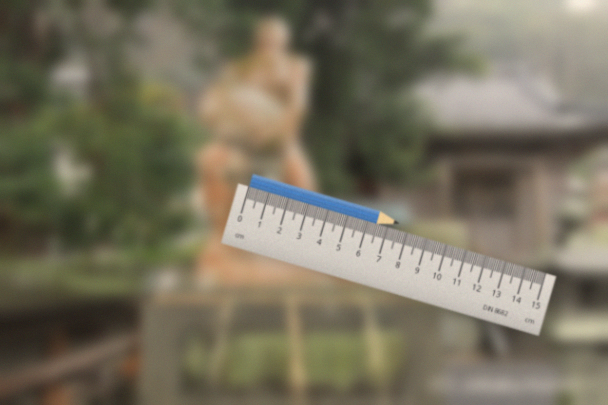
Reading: **7.5** cm
